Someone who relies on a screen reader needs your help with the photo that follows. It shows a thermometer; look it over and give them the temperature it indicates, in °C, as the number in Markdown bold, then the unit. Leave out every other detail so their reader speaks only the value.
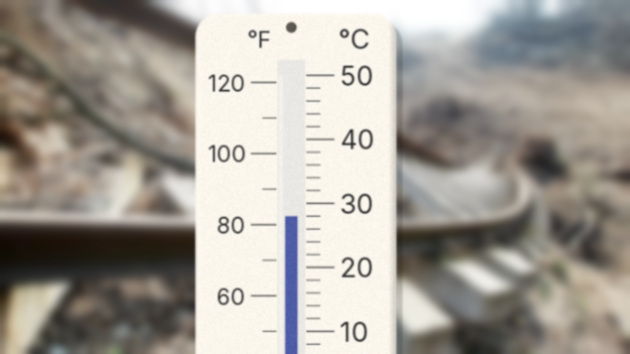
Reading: **28** °C
